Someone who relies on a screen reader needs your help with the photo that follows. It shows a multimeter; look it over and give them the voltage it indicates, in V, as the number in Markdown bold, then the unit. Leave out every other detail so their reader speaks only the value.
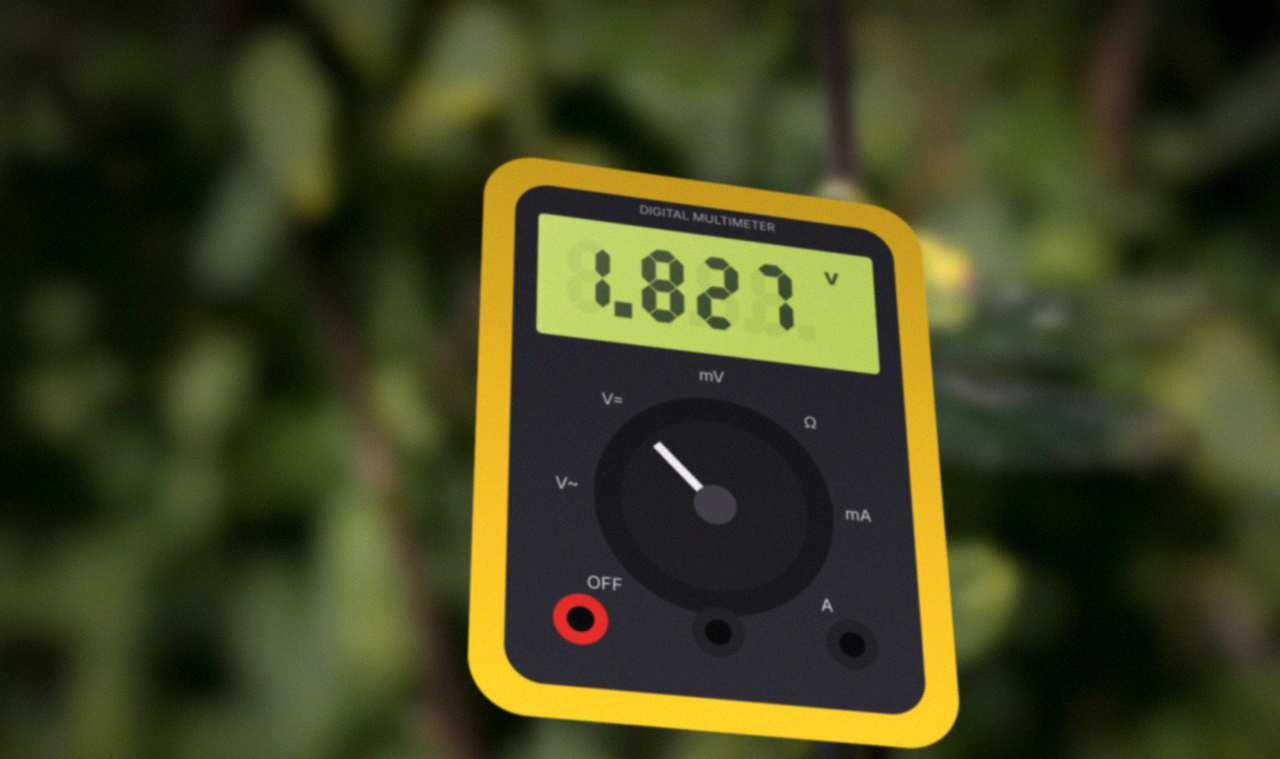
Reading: **1.827** V
